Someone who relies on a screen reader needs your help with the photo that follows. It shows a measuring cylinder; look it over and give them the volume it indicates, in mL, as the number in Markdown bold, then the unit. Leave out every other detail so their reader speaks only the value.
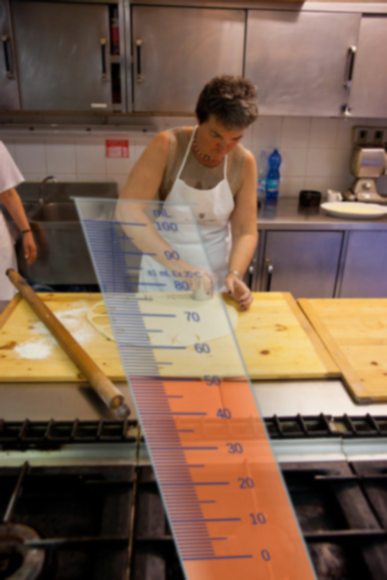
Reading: **50** mL
